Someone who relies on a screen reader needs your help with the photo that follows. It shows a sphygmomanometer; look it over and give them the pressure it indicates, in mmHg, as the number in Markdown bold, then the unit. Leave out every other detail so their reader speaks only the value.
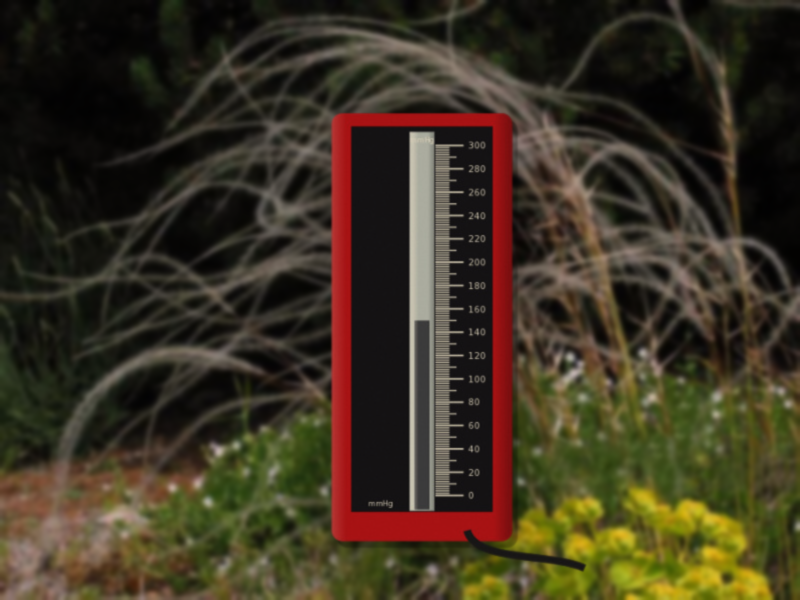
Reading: **150** mmHg
